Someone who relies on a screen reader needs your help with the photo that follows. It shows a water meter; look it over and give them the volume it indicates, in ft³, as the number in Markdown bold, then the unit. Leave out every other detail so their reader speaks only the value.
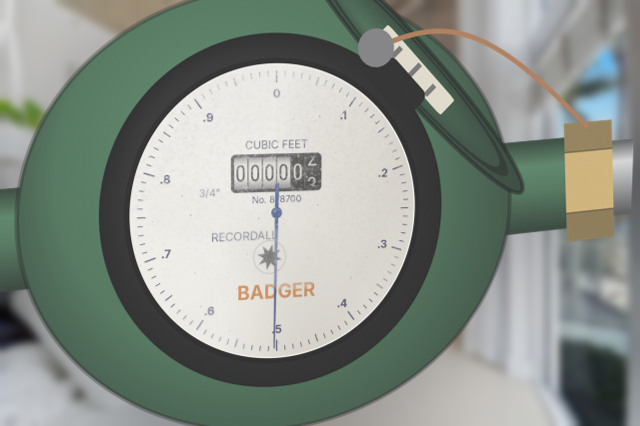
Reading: **2.50** ft³
